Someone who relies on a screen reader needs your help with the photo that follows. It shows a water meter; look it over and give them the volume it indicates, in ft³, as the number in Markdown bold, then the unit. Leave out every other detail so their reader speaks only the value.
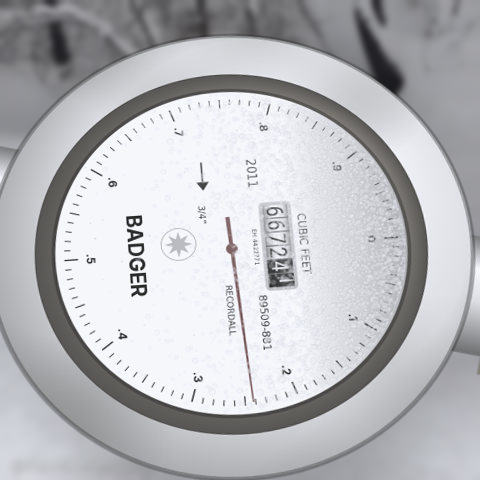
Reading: **667241.24** ft³
